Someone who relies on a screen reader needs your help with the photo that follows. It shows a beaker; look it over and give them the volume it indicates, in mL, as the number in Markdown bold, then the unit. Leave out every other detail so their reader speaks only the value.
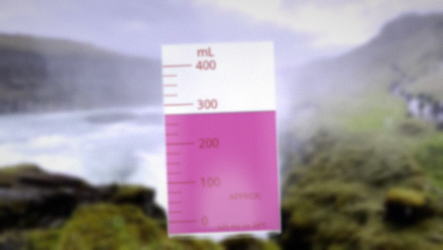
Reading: **275** mL
